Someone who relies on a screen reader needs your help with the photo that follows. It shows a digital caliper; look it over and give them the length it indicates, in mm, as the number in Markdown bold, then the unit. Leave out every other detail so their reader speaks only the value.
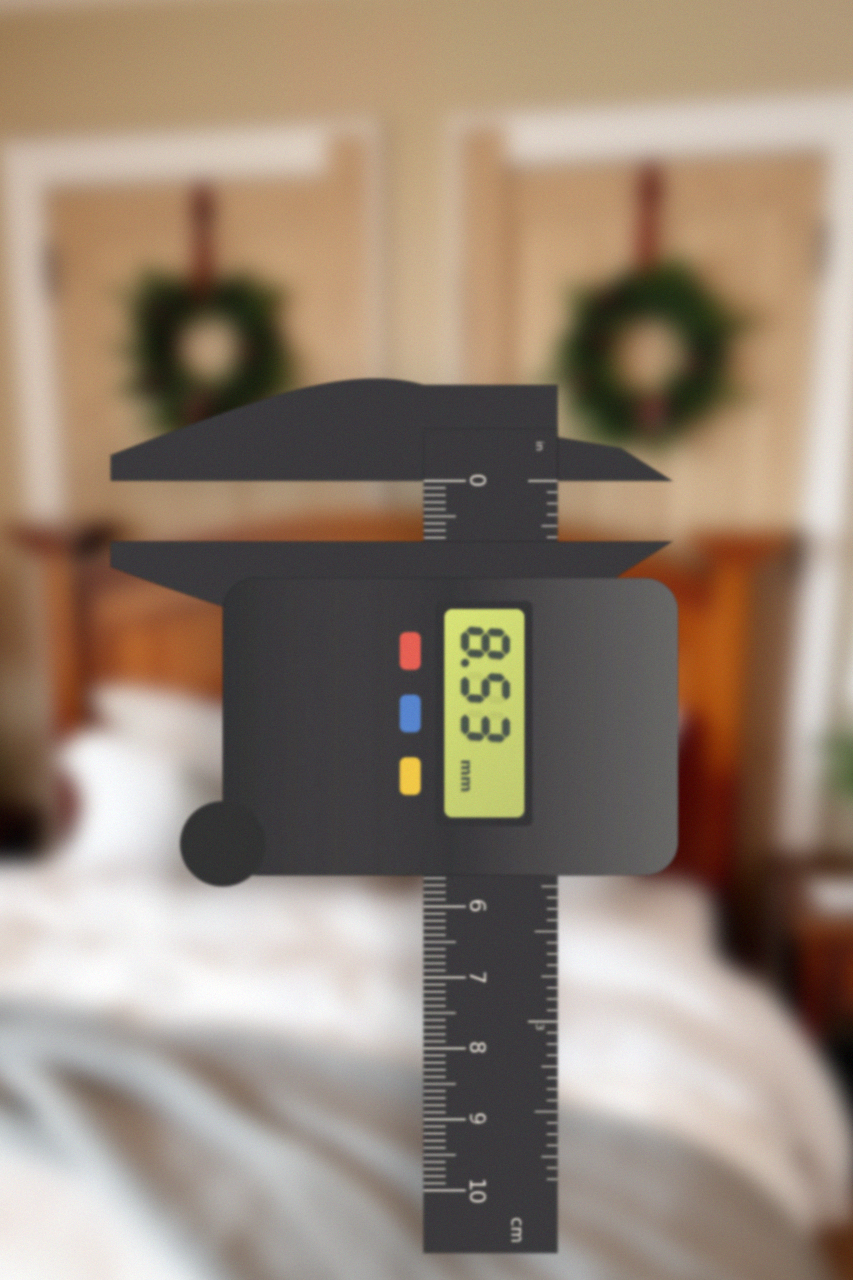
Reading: **8.53** mm
